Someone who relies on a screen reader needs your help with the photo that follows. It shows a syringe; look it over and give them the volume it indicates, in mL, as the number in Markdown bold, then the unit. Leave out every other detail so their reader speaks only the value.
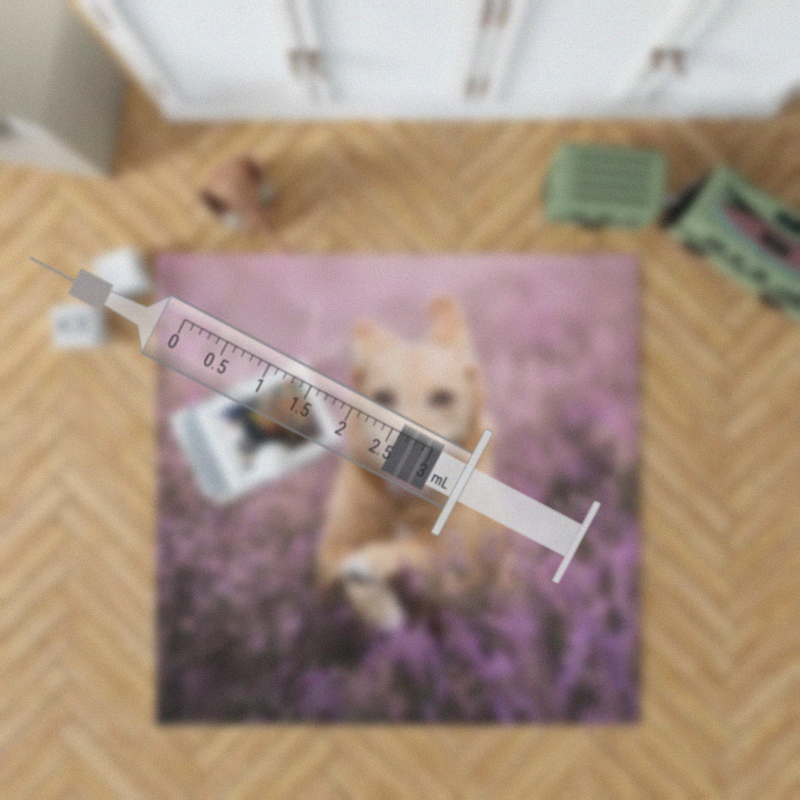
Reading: **2.6** mL
